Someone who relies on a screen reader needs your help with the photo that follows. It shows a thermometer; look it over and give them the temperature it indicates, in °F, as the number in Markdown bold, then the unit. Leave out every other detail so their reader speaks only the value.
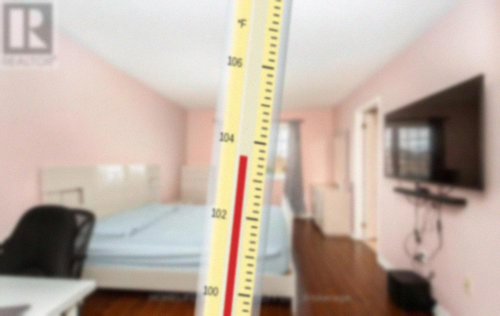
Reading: **103.6** °F
